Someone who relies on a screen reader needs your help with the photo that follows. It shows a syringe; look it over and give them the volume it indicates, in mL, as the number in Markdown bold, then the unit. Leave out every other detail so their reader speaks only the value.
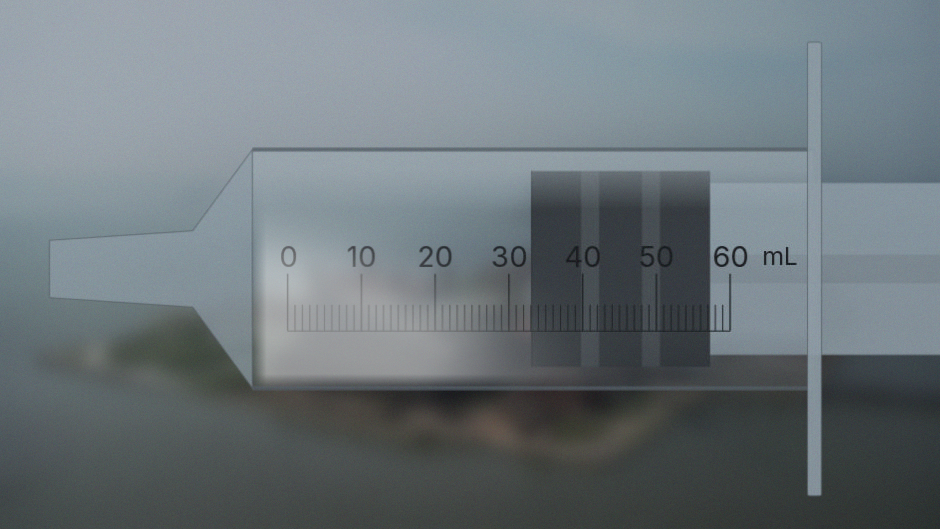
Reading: **33** mL
